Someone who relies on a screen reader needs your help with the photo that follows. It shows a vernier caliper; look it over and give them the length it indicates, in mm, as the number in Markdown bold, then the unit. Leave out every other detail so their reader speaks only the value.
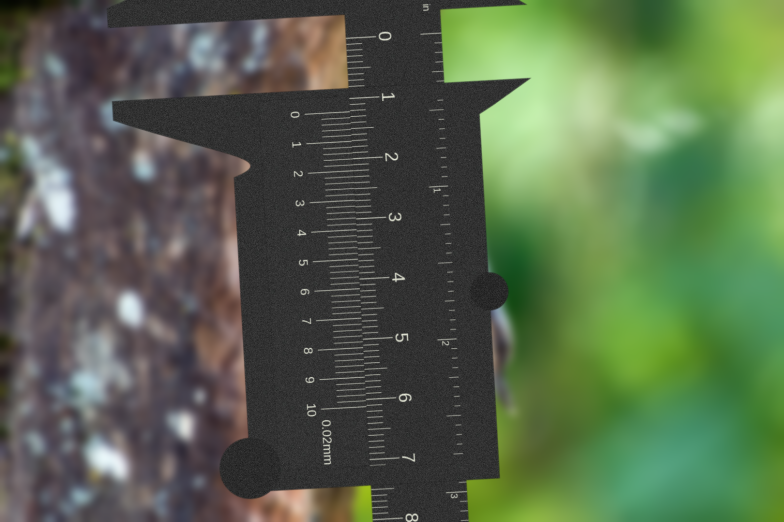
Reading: **12.2** mm
